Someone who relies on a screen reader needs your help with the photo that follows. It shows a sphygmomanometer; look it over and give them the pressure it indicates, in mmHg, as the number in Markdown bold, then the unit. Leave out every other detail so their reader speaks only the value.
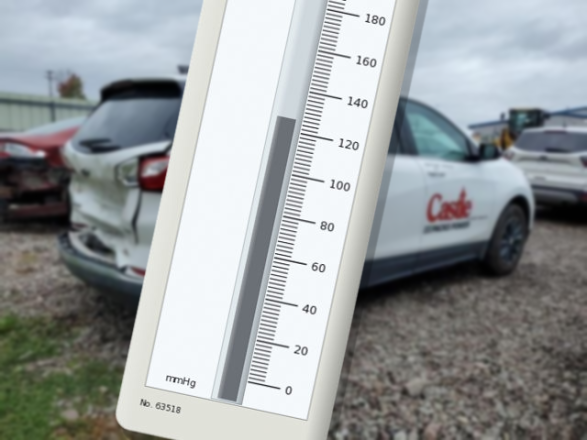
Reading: **126** mmHg
